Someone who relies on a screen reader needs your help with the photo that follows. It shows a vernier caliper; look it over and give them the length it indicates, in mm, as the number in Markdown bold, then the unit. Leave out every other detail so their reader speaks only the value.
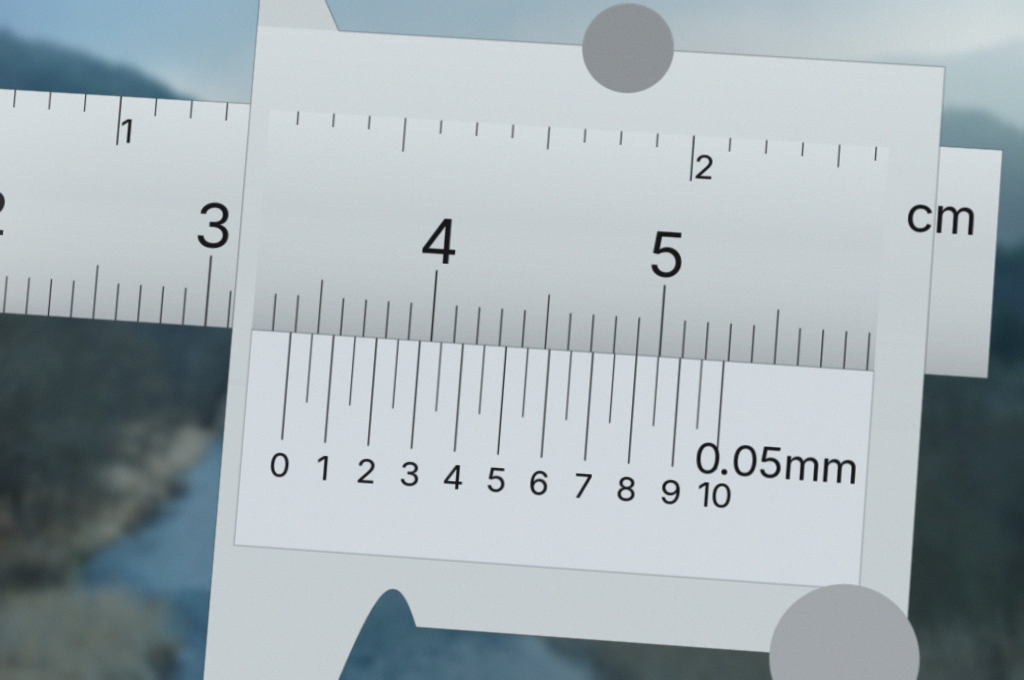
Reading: **33.8** mm
